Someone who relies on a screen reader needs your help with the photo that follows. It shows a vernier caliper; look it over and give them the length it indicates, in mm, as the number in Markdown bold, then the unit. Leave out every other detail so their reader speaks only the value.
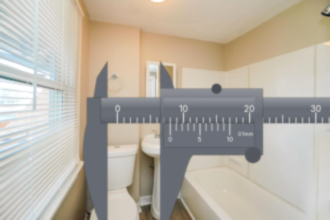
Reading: **8.0** mm
